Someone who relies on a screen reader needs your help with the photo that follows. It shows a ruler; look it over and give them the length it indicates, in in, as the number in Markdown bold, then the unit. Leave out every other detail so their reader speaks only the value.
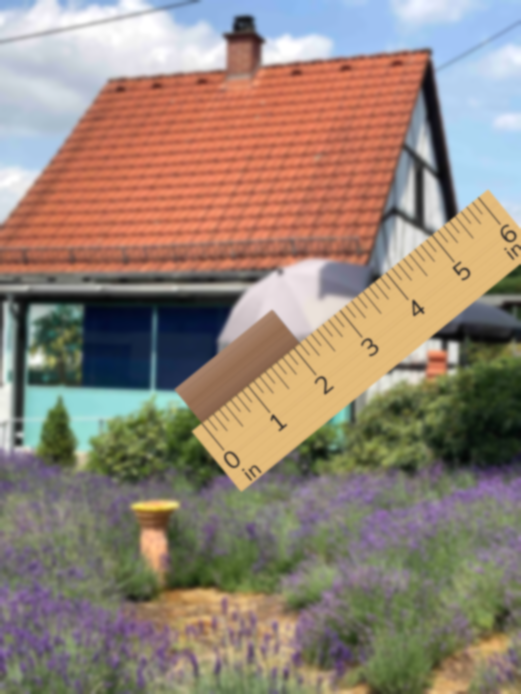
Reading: **2.125** in
